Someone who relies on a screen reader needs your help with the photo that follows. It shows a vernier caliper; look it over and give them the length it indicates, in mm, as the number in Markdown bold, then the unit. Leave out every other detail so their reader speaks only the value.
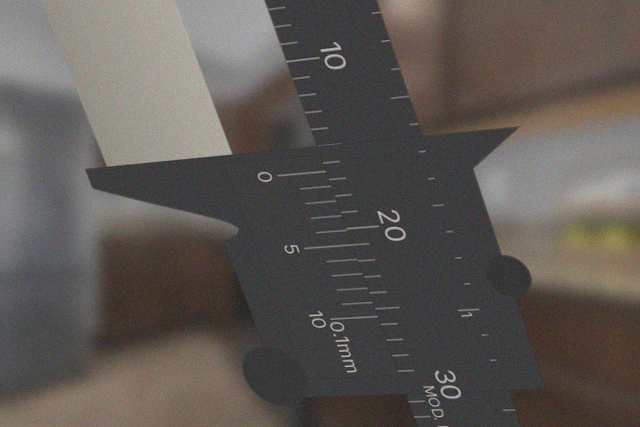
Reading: **16.5** mm
